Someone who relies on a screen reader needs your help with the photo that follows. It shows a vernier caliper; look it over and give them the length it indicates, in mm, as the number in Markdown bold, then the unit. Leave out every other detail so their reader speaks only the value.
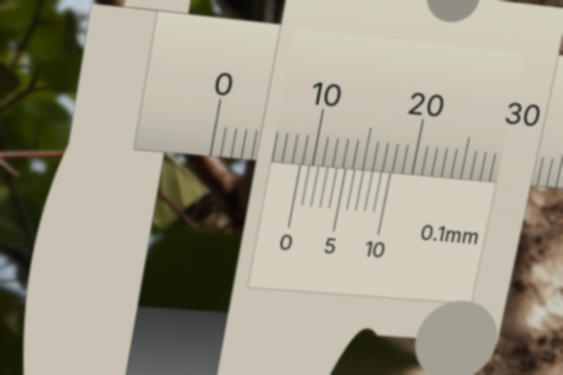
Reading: **8.8** mm
